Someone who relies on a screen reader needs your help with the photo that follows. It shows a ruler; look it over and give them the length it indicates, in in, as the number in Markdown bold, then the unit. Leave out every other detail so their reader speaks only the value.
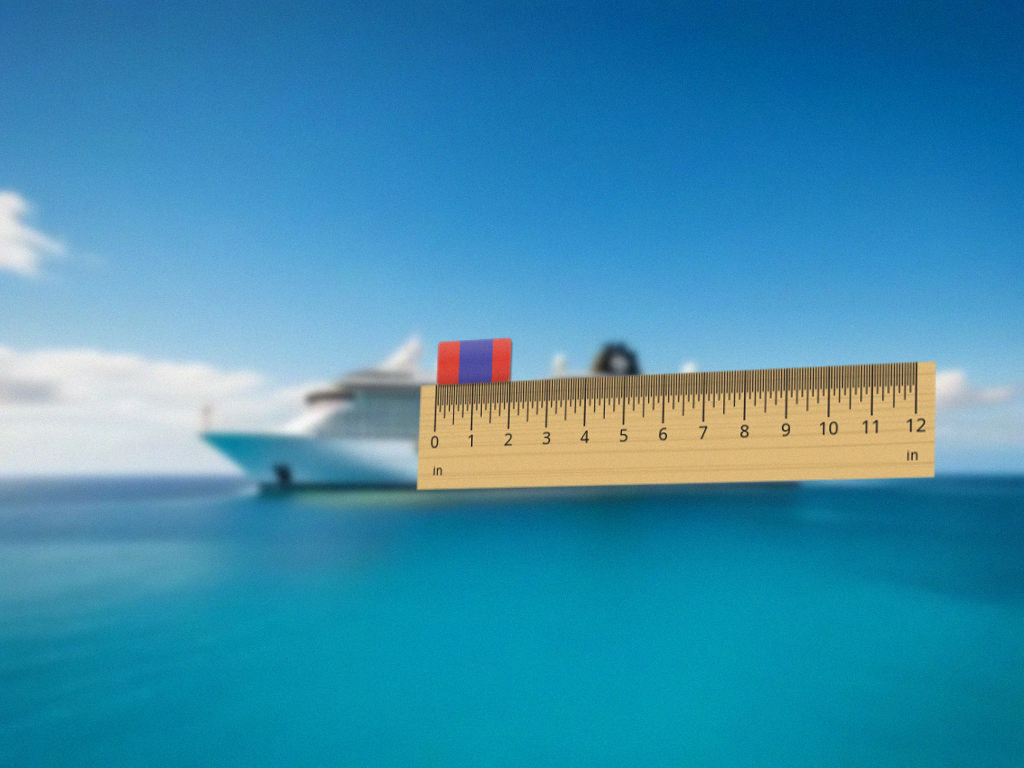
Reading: **2** in
